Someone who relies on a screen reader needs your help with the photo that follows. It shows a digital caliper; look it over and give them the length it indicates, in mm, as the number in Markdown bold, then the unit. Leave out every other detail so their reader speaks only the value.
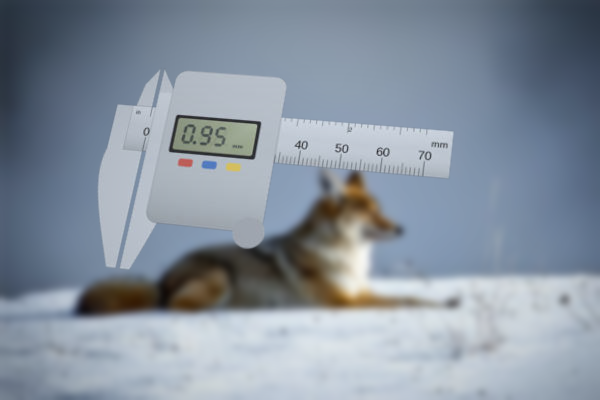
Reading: **0.95** mm
